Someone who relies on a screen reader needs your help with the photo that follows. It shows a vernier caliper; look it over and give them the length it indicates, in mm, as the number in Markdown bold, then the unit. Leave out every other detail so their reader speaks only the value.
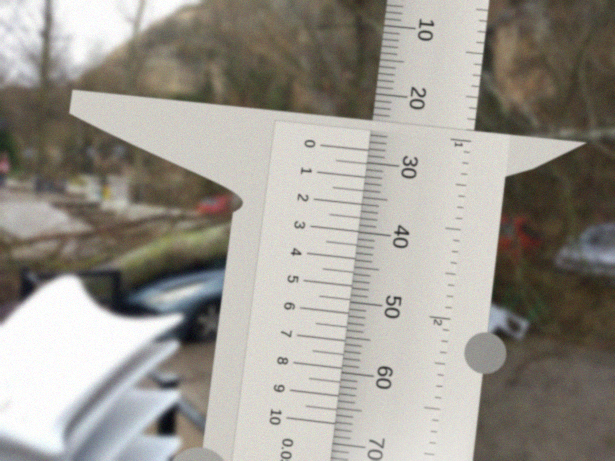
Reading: **28.2** mm
